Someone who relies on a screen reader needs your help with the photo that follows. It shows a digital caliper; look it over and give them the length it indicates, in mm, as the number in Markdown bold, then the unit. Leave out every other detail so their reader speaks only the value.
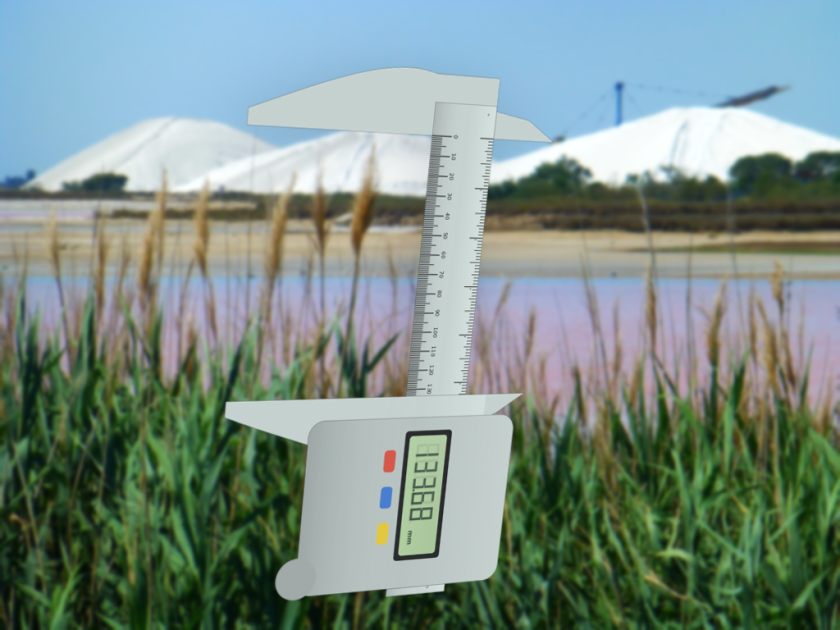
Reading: **133.68** mm
